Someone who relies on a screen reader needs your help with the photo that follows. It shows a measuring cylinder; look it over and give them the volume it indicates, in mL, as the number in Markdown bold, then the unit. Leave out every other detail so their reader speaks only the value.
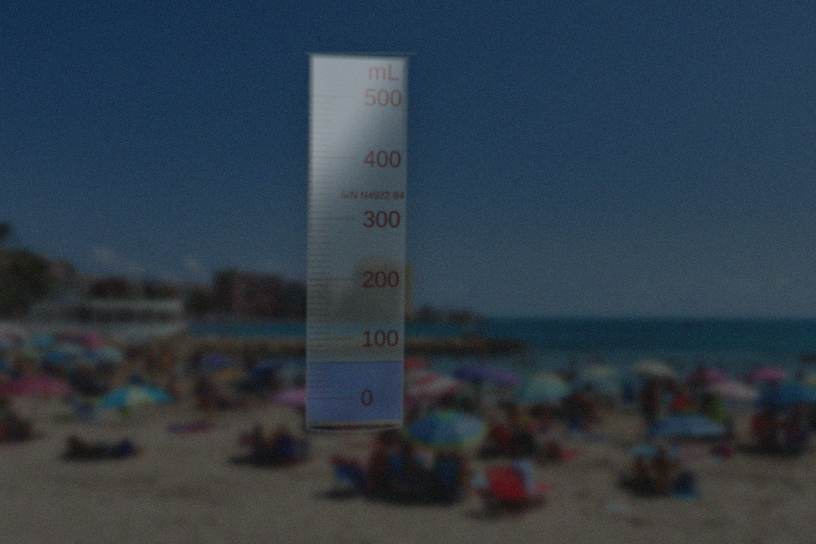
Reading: **60** mL
